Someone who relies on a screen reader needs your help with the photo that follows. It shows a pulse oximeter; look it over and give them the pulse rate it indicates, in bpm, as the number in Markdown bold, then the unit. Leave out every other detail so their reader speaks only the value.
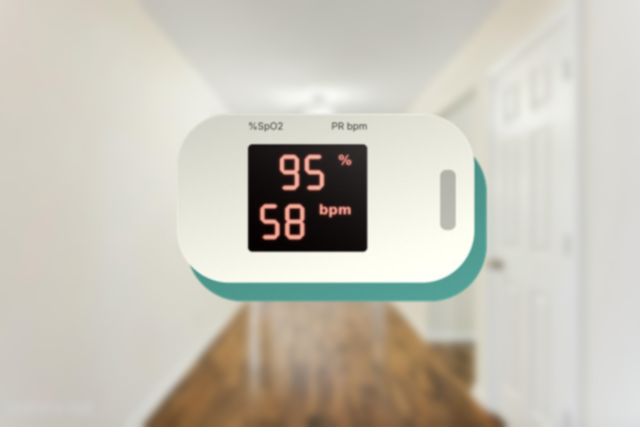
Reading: **58** bpm
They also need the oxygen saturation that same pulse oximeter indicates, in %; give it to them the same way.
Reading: **95** %
